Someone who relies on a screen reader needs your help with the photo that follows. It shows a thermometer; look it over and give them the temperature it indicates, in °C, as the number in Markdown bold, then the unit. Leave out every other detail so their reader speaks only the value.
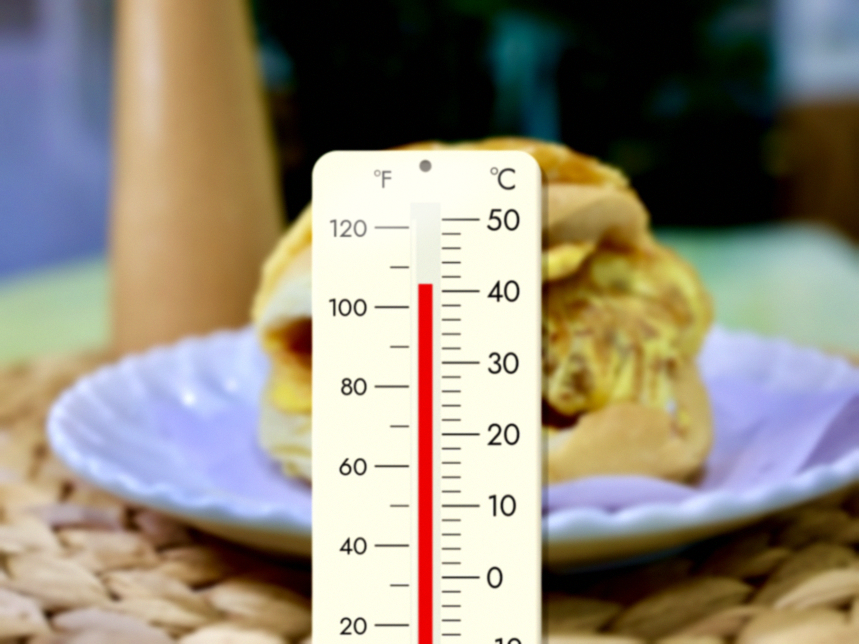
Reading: **41** °C
